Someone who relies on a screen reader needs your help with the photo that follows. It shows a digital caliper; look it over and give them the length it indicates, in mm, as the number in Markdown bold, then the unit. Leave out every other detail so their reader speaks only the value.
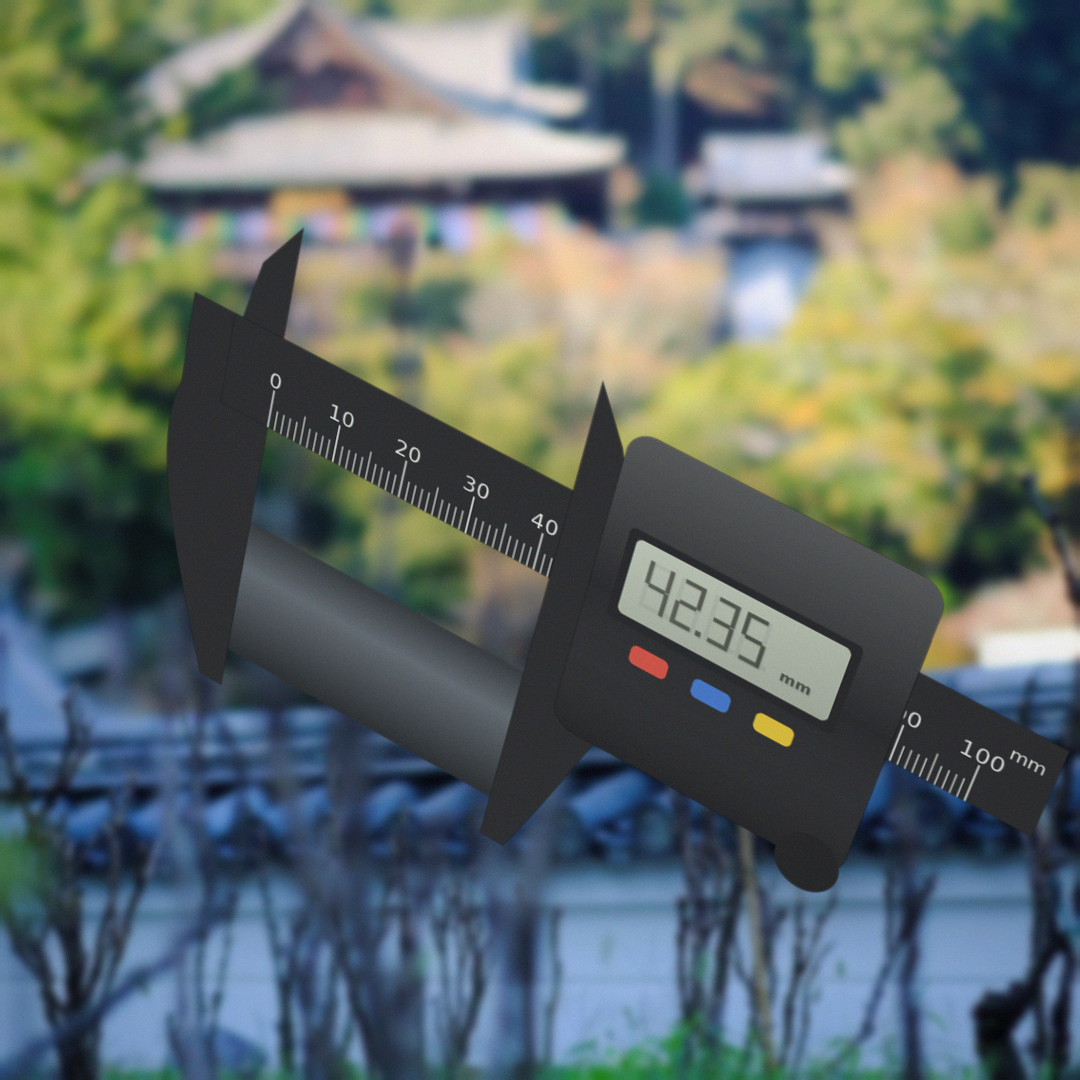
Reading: **42.35** mm
